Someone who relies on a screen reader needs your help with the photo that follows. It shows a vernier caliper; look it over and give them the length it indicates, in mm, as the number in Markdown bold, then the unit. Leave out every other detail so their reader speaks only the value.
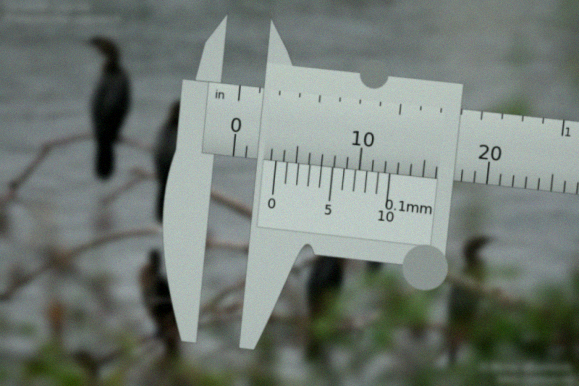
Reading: **3.4** mm
